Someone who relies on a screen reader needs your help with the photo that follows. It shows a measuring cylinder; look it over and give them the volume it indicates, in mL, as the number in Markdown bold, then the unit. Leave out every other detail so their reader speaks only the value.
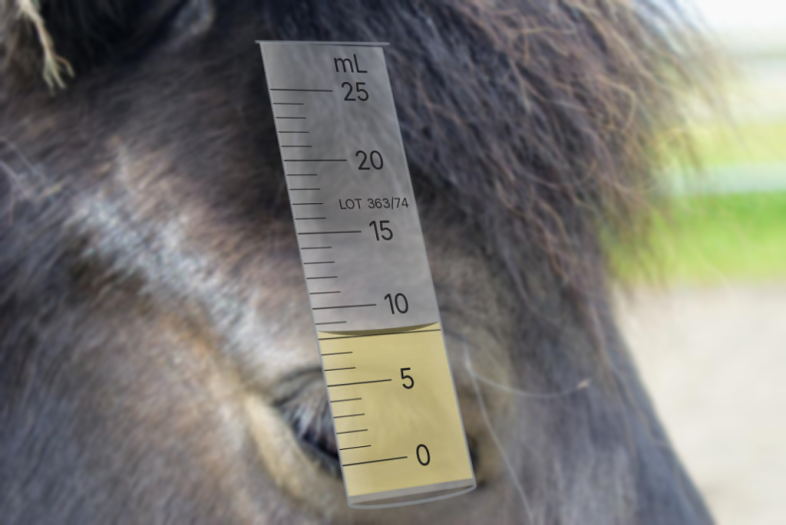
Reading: **8** mL
